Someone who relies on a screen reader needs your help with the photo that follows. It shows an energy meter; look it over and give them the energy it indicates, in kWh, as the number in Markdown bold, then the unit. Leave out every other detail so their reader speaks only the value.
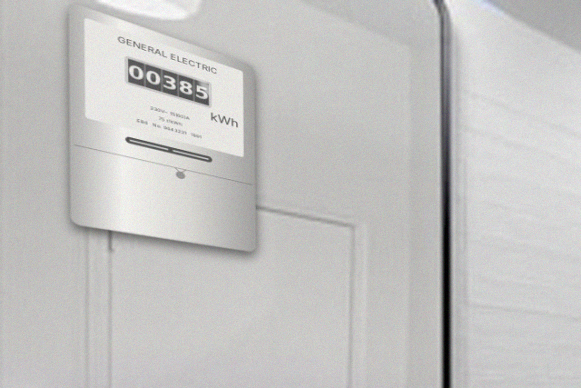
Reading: **385** kWh
